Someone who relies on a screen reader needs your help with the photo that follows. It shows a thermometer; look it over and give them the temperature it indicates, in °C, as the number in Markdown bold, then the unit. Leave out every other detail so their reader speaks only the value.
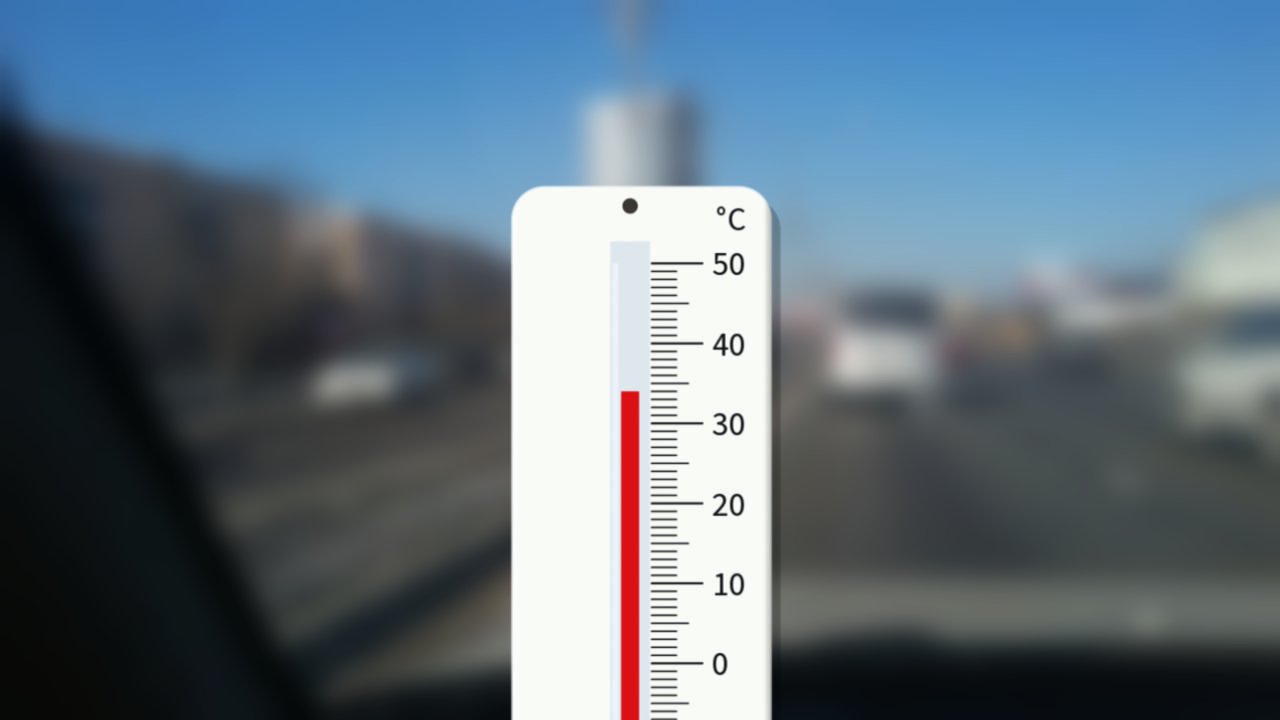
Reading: **34** °C
